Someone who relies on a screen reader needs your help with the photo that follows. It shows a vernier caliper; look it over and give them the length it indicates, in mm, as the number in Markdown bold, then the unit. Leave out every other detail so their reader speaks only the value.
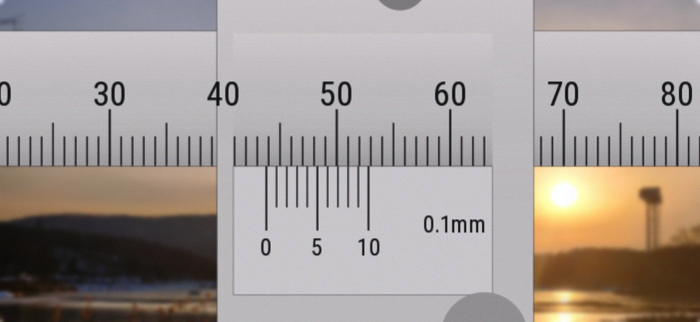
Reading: **43.8** mm
